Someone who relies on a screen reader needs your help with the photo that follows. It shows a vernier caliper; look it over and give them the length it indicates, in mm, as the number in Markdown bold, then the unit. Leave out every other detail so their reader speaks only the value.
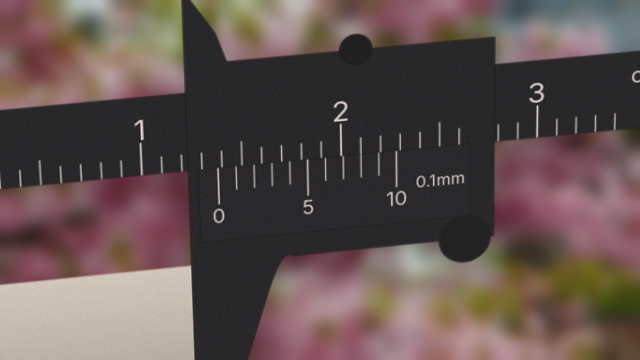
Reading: **13.8** mm
